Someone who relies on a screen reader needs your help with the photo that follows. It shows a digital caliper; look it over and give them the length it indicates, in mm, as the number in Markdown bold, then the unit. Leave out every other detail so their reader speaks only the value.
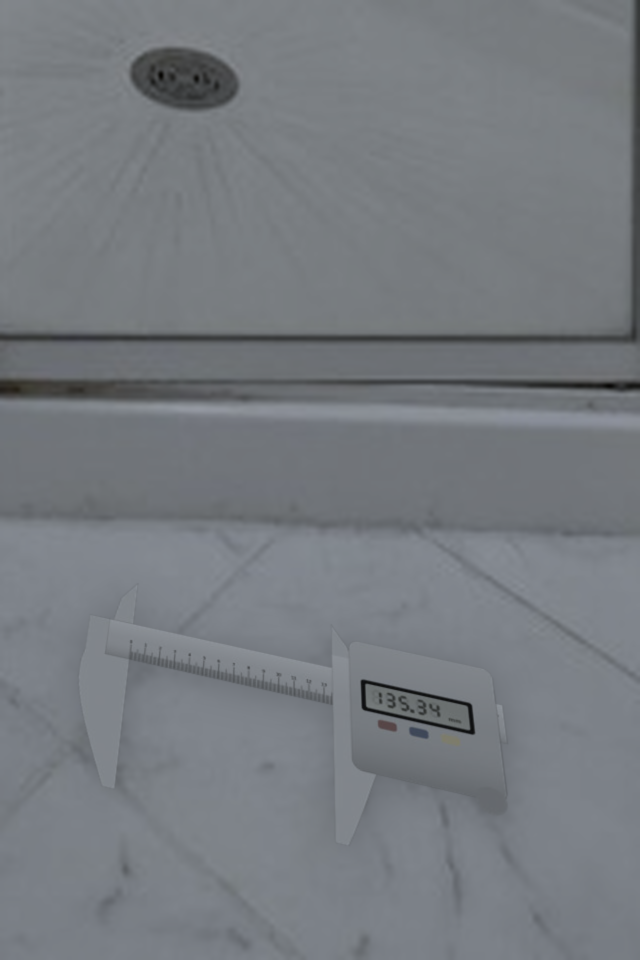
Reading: **135.34** mm
